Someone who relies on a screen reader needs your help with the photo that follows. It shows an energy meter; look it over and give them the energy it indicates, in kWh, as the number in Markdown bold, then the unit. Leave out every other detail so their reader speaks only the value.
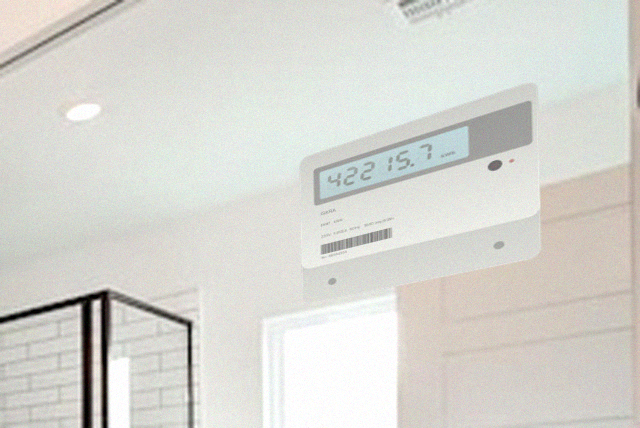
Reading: **42215.7** kWh
